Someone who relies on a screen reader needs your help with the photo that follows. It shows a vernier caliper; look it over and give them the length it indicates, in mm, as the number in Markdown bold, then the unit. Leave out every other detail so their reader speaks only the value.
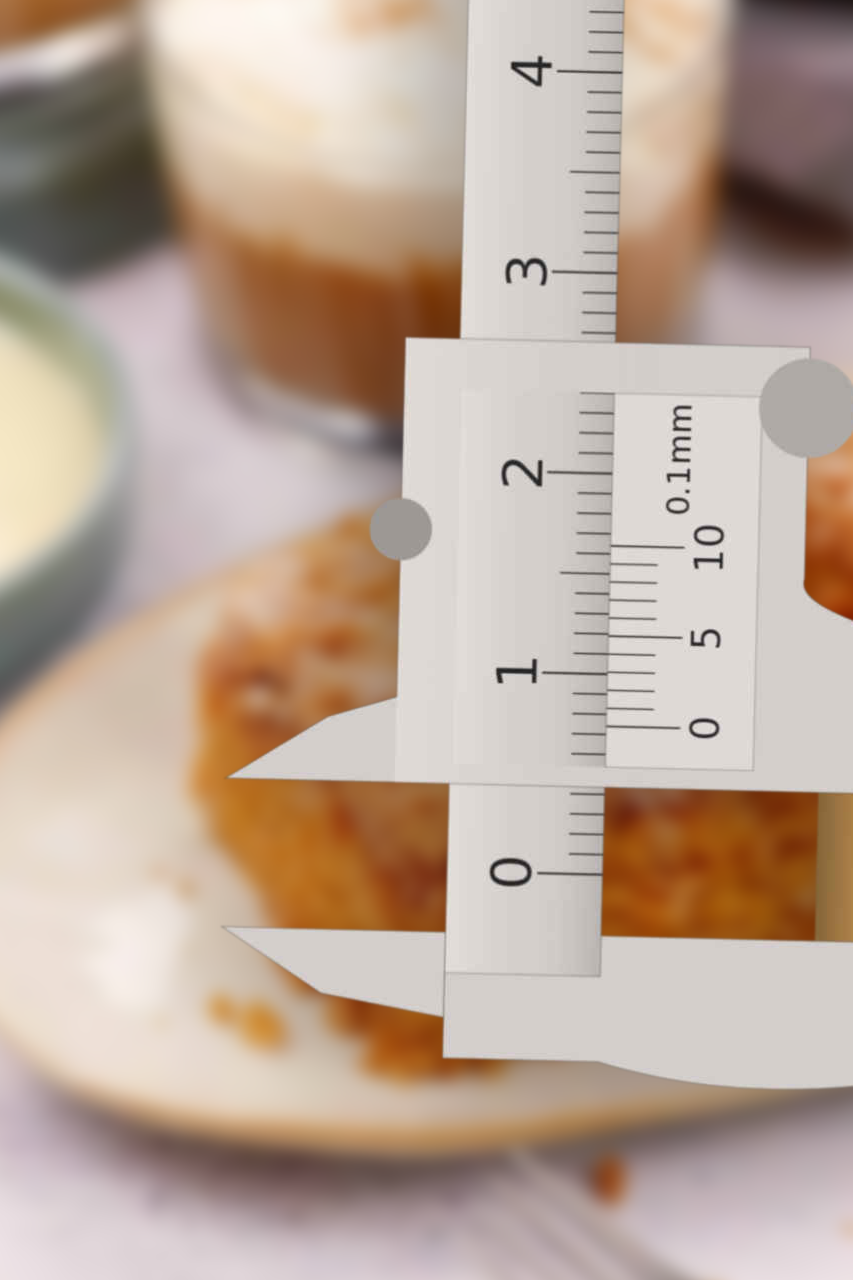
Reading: **7.4** mm
